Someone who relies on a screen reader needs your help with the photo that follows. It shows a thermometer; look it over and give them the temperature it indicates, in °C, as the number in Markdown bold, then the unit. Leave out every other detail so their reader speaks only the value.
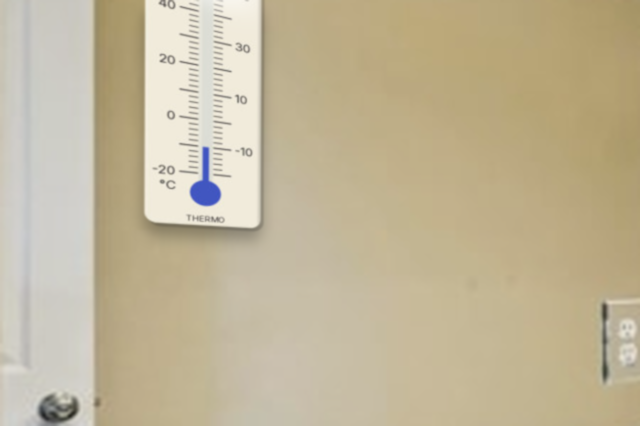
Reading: **-10** °C
